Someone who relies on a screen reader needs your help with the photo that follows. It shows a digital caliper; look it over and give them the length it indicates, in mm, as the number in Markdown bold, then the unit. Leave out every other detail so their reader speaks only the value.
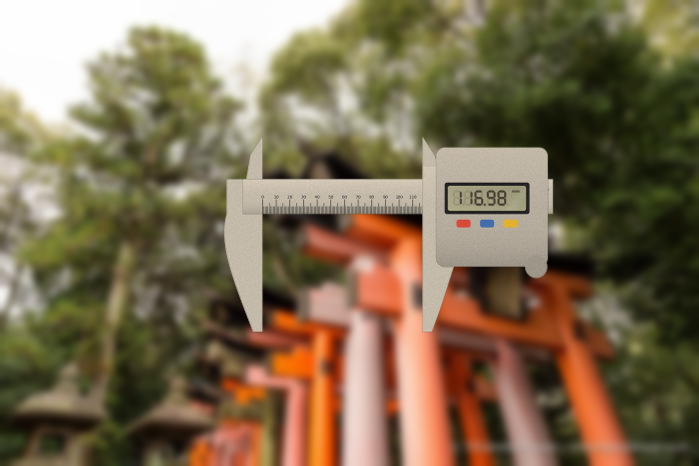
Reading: **116.98** mm
